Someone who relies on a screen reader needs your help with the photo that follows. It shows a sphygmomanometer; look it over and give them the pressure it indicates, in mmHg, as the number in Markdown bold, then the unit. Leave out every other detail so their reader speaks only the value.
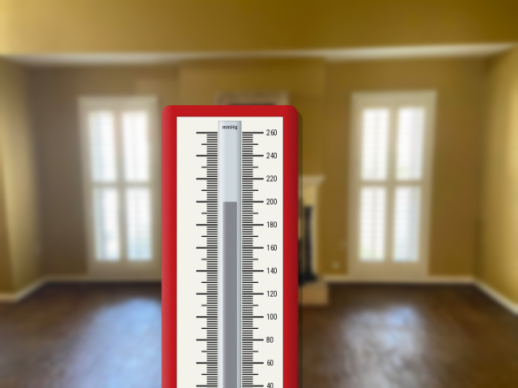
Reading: **200** mmHg
